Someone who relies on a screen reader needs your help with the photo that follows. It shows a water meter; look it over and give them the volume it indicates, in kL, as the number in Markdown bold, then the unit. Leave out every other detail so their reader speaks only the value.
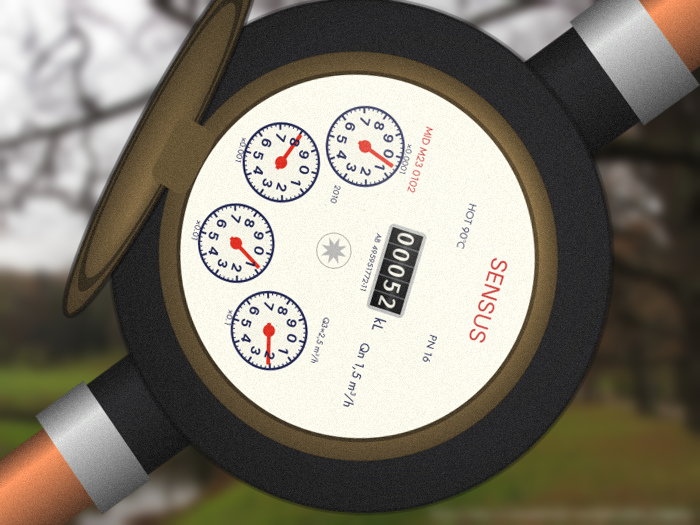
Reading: **52.2080** kL
